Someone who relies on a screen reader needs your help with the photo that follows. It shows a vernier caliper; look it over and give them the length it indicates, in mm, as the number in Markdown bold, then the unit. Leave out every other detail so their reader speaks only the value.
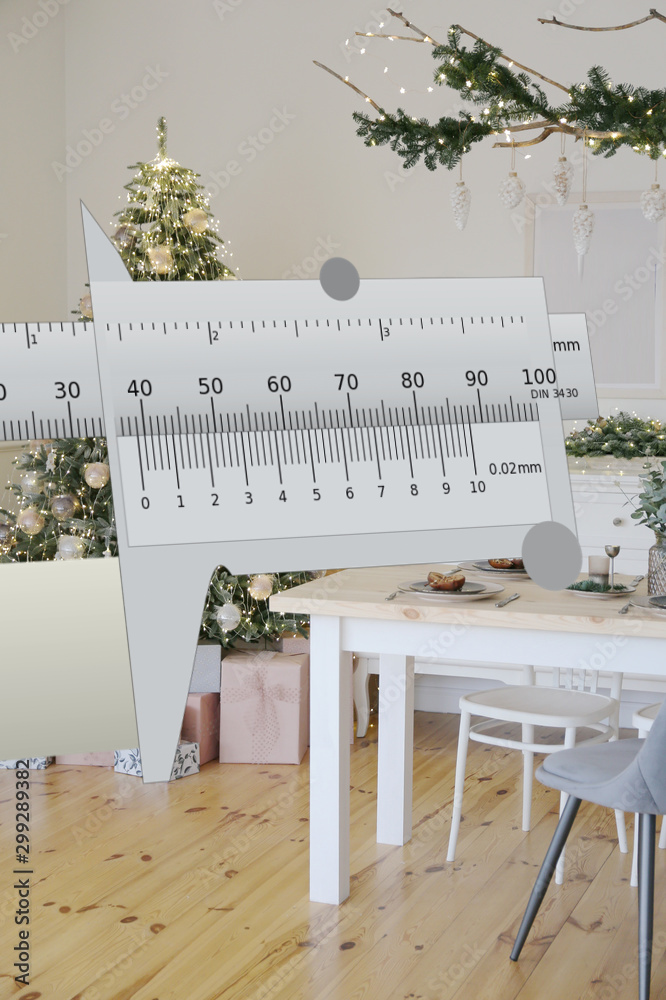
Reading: **39.0** mm
